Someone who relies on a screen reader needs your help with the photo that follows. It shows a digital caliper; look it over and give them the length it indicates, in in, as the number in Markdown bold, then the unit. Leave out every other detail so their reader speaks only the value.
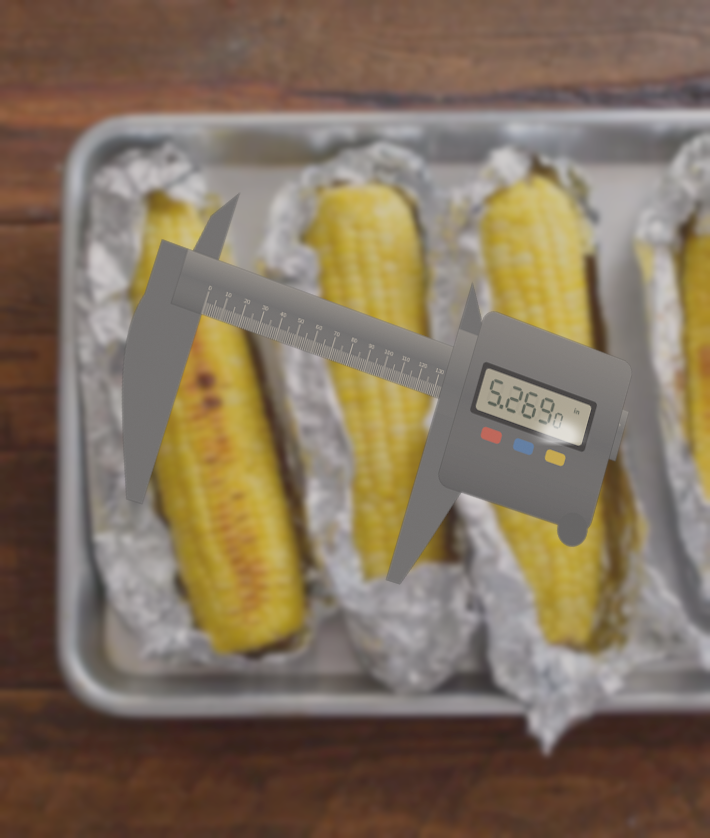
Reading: **5.2690** in
